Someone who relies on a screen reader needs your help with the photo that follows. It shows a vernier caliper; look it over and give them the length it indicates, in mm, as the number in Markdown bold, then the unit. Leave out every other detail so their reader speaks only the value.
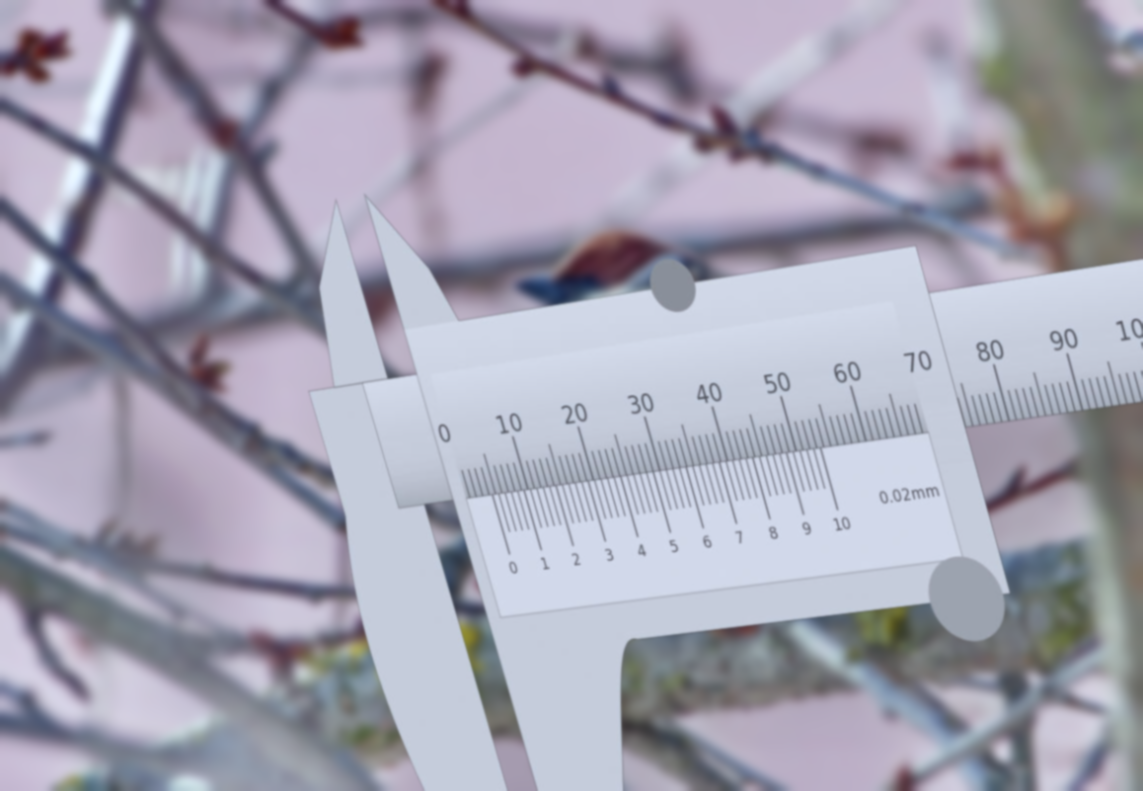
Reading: **4.5** mm
